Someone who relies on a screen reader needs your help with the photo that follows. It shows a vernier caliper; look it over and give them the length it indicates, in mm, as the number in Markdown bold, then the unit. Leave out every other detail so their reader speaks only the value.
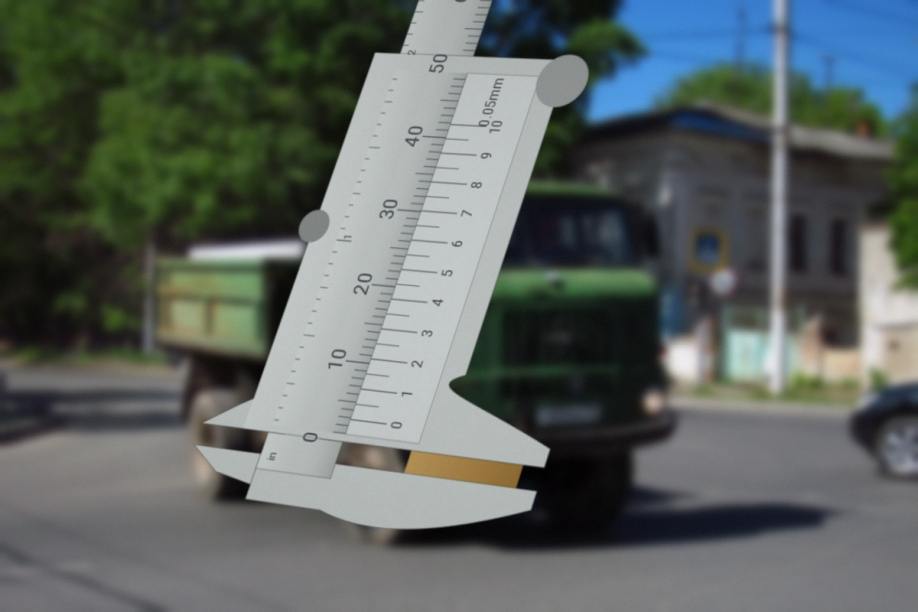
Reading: **2.8** mm
